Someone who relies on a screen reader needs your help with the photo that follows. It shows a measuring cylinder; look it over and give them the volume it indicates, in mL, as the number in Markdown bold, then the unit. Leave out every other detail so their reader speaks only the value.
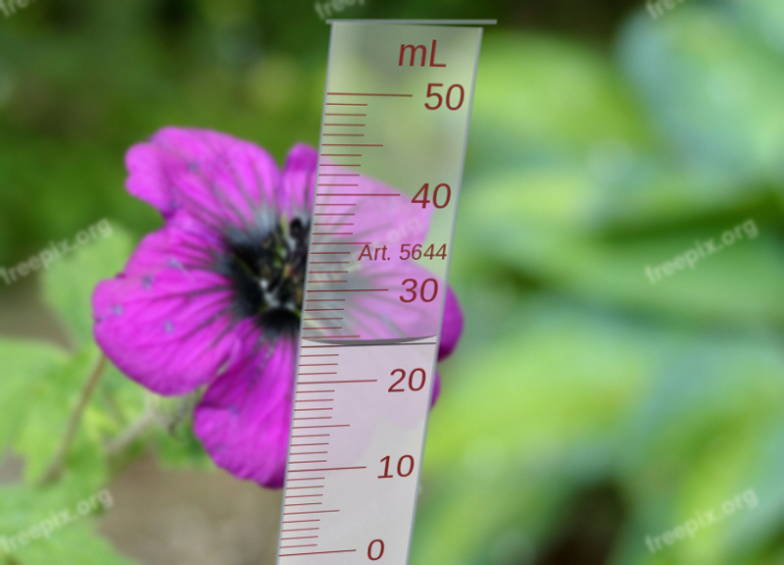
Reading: **24** mL
